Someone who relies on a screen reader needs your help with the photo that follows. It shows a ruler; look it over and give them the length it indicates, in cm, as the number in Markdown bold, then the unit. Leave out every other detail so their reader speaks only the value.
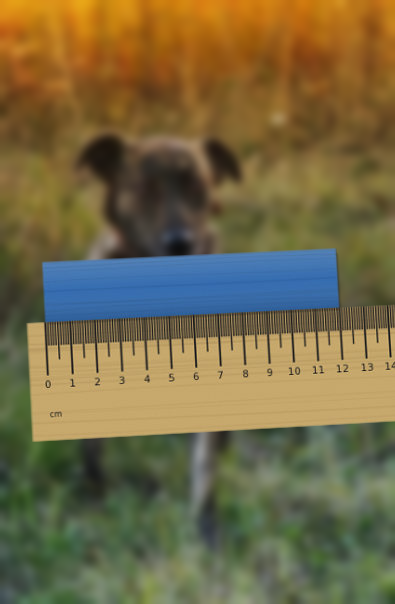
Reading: **12** cm
